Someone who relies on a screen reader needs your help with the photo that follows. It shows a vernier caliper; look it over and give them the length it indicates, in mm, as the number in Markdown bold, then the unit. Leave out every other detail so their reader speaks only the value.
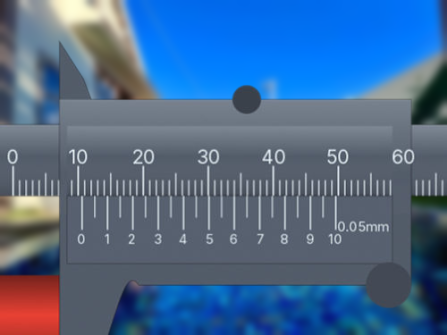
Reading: **10.6** mm
